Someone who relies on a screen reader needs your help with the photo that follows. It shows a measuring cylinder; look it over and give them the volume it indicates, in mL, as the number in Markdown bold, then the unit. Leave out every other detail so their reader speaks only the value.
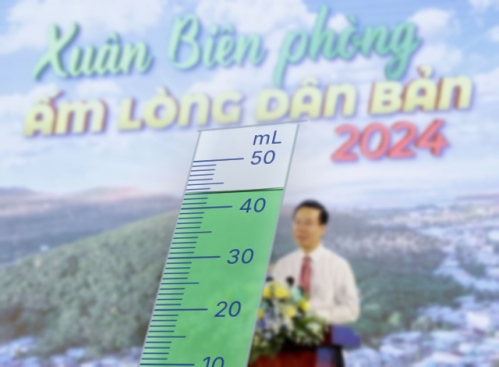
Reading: **43** mL
